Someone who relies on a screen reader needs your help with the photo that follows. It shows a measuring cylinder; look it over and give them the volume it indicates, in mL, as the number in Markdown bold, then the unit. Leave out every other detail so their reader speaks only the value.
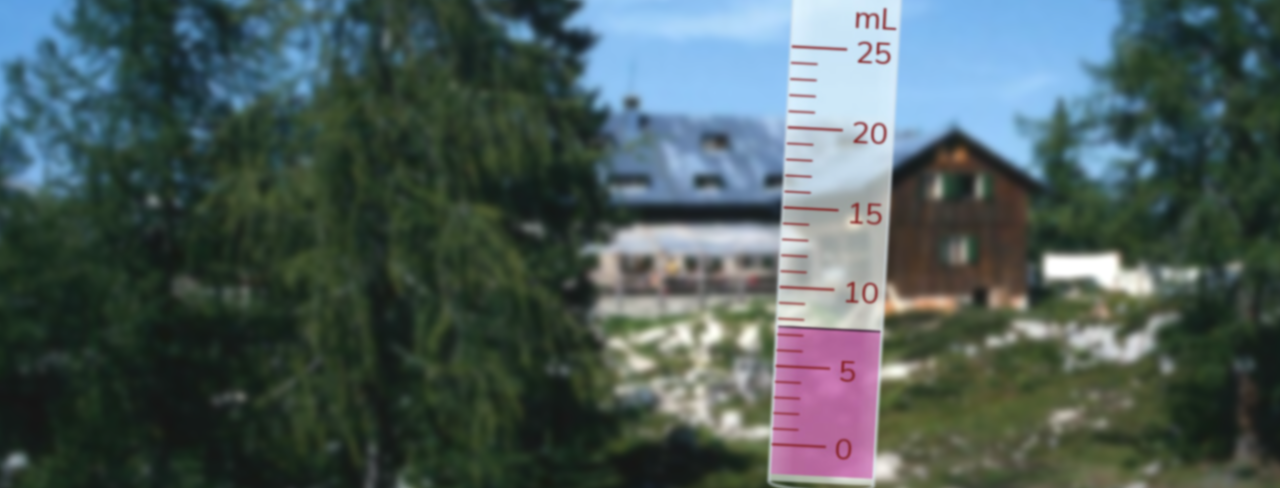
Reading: **7.5** mL
